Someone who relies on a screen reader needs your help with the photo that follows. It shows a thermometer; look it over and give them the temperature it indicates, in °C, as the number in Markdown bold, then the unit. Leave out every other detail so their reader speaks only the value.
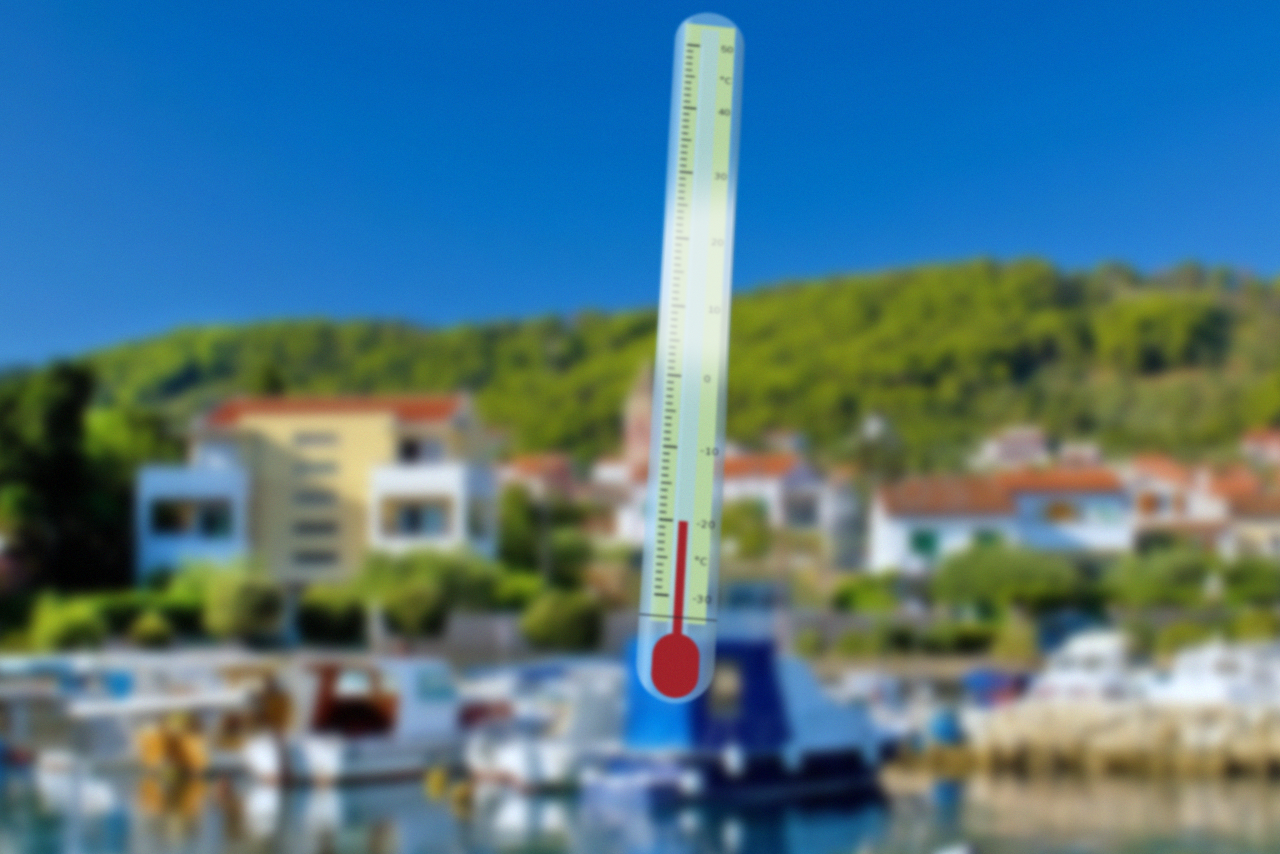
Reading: **-20** °C
